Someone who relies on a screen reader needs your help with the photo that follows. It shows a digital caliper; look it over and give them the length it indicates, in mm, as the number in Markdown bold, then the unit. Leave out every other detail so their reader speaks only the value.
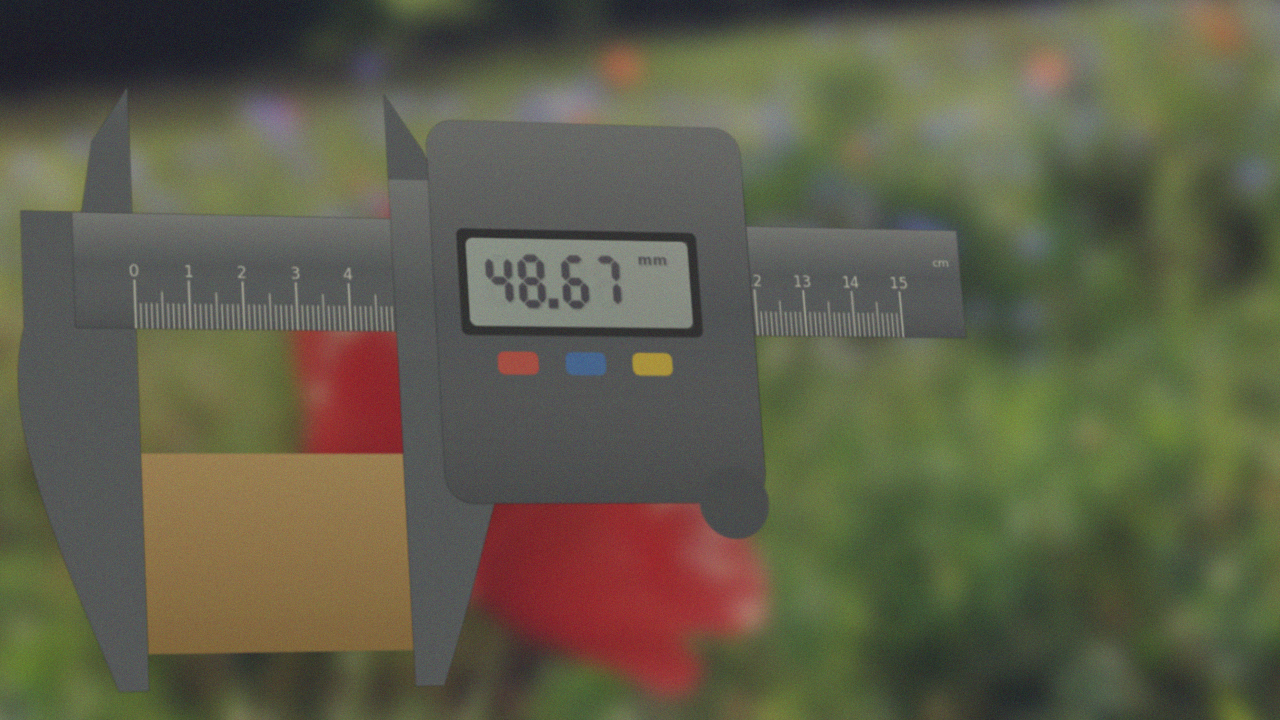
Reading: **48.67** mm
